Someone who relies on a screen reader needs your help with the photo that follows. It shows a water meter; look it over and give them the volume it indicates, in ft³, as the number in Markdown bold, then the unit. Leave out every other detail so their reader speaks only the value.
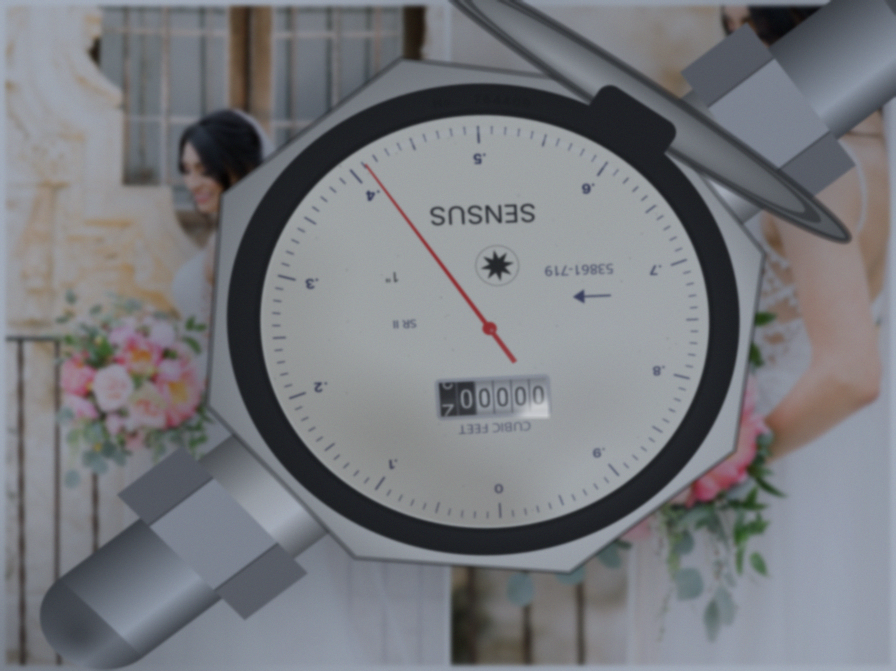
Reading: **2.41** ft³
